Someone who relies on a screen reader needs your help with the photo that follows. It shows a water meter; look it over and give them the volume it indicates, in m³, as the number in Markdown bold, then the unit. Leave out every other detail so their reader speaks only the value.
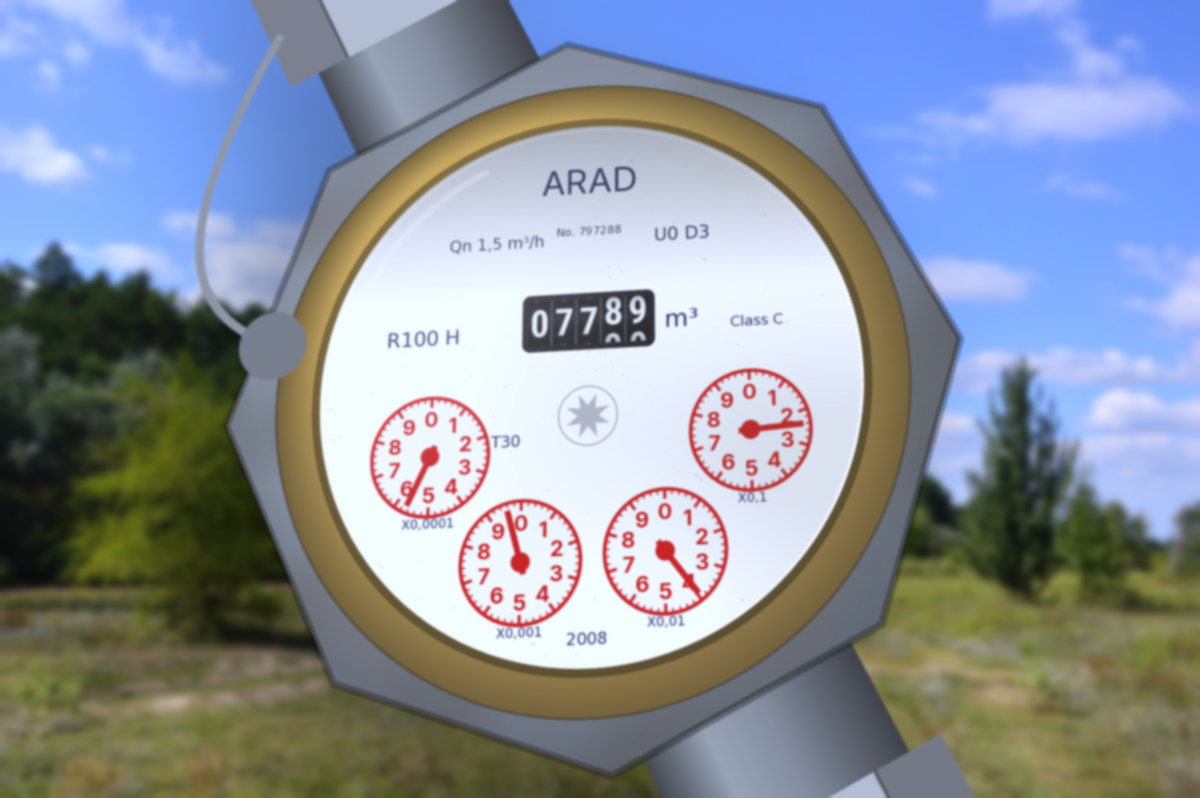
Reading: **7789.2395** m³
